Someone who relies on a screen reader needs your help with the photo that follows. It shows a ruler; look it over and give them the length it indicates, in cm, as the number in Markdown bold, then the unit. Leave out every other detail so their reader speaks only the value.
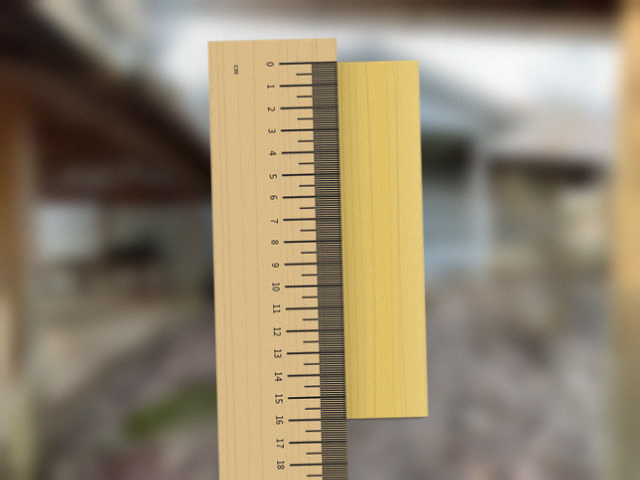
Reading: **16** cm
